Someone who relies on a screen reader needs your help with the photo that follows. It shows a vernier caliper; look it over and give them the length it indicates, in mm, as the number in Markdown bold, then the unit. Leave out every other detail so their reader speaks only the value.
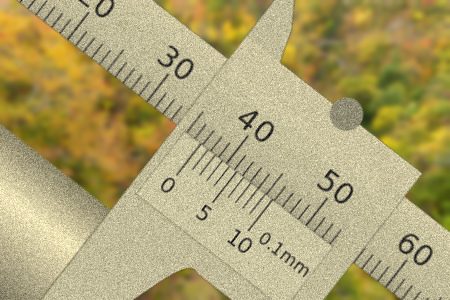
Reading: **36.8** mm
